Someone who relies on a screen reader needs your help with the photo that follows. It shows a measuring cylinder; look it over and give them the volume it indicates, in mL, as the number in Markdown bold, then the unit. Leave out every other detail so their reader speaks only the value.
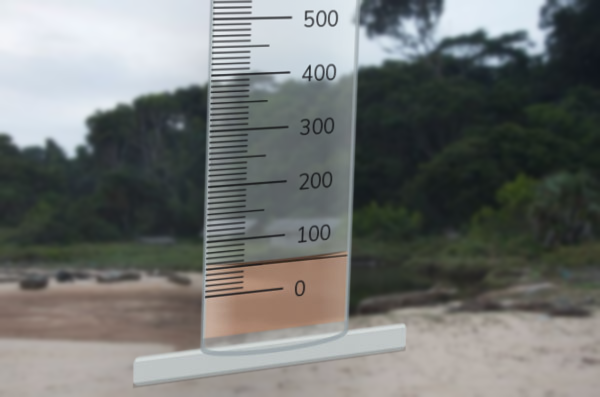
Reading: **50** mL
